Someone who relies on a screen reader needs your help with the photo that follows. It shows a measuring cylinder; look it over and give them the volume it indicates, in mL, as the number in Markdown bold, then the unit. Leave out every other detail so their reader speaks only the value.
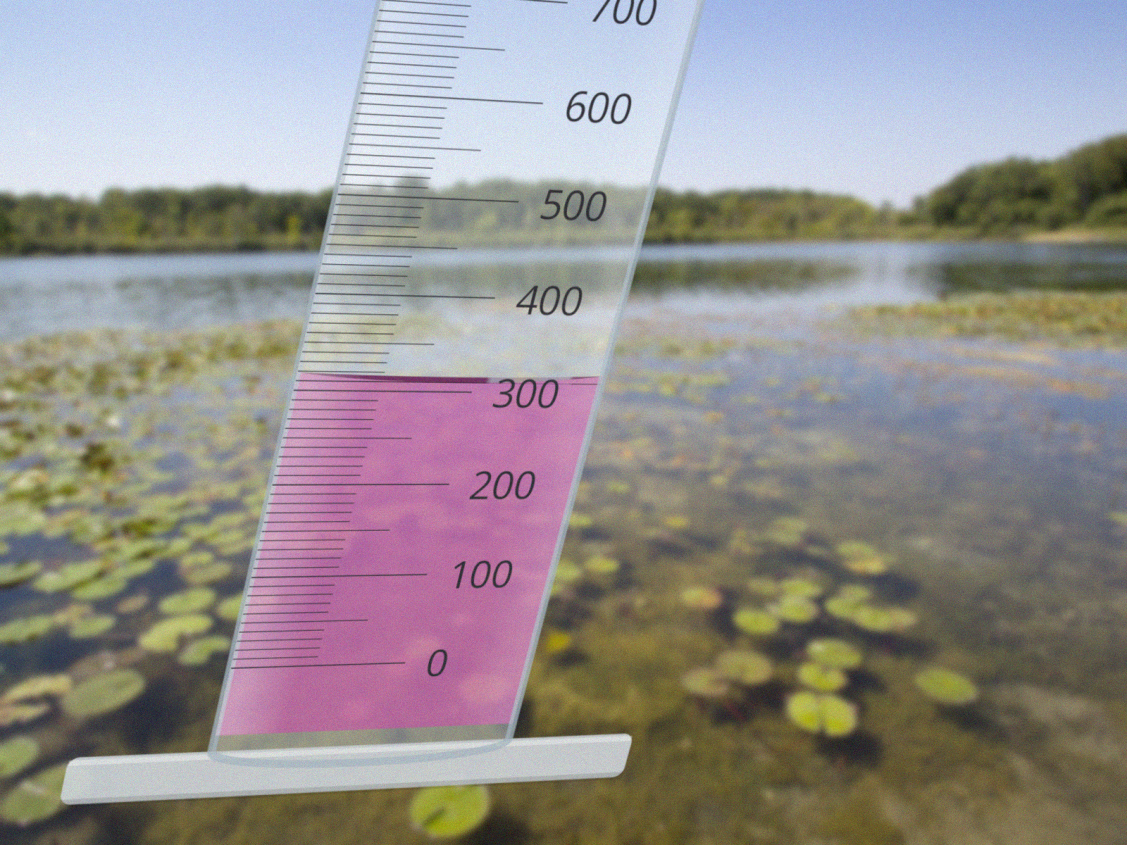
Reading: **310** mL
